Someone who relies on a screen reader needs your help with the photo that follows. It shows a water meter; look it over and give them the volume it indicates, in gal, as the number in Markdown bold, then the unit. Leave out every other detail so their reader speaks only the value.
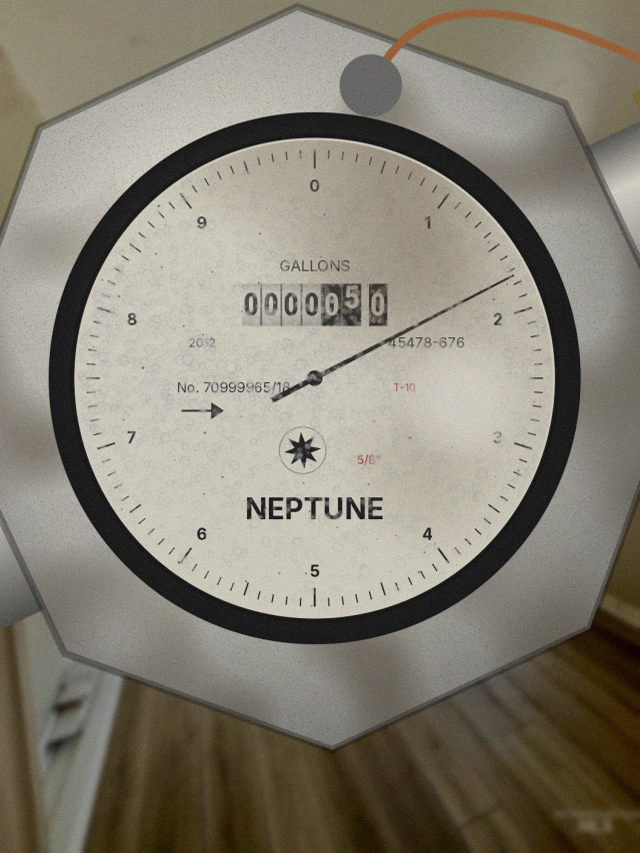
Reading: **51.7** gal
